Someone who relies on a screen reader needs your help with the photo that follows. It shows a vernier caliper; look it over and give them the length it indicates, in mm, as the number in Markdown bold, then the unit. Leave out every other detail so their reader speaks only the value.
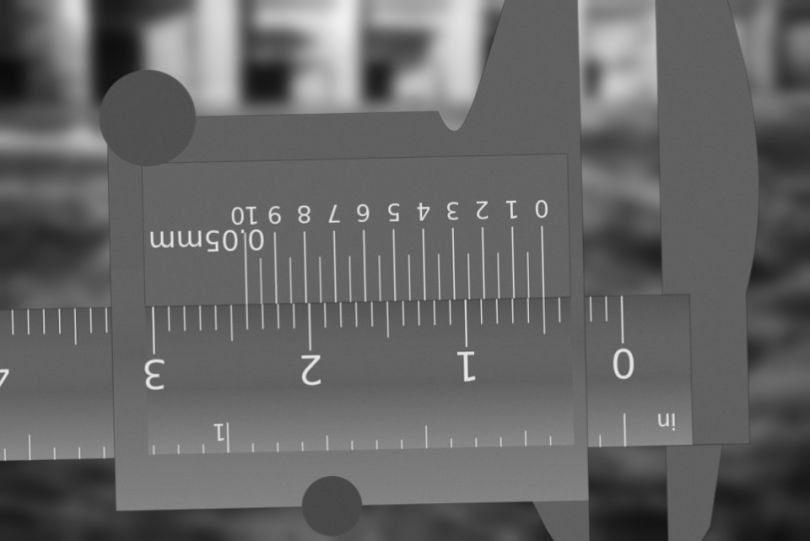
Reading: **5.0** mm
